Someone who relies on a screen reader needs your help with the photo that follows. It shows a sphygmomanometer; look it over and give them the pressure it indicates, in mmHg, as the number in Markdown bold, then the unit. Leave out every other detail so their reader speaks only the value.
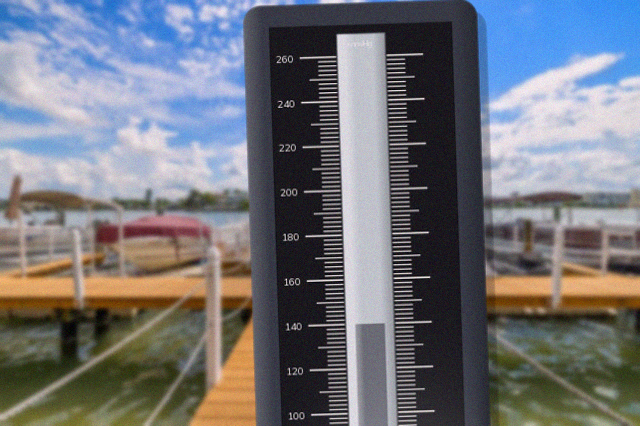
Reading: **140** mmHg
